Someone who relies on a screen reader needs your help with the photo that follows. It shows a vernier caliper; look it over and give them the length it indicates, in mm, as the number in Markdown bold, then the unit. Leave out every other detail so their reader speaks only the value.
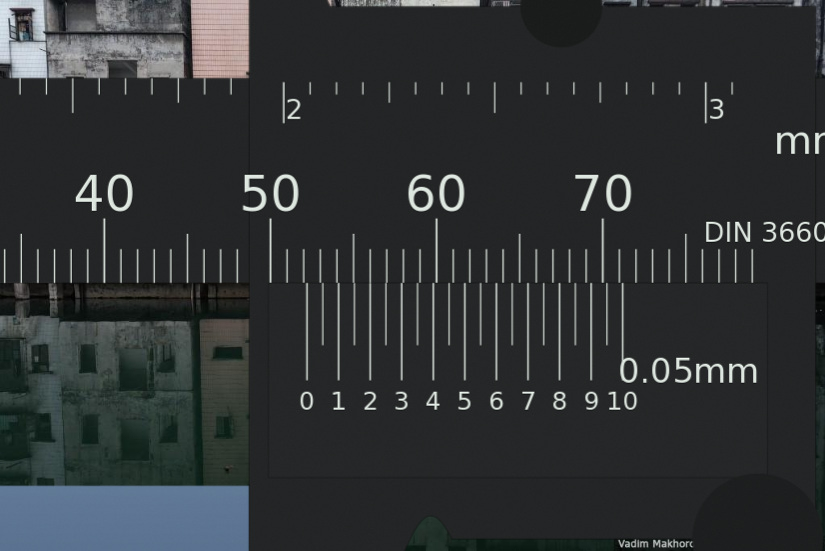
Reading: **52.2** mm
